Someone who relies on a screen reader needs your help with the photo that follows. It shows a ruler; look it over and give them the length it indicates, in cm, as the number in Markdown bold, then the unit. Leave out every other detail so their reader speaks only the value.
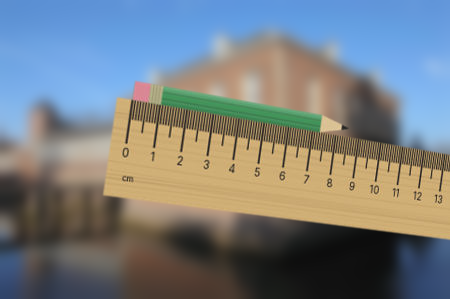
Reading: **8.5** cm
